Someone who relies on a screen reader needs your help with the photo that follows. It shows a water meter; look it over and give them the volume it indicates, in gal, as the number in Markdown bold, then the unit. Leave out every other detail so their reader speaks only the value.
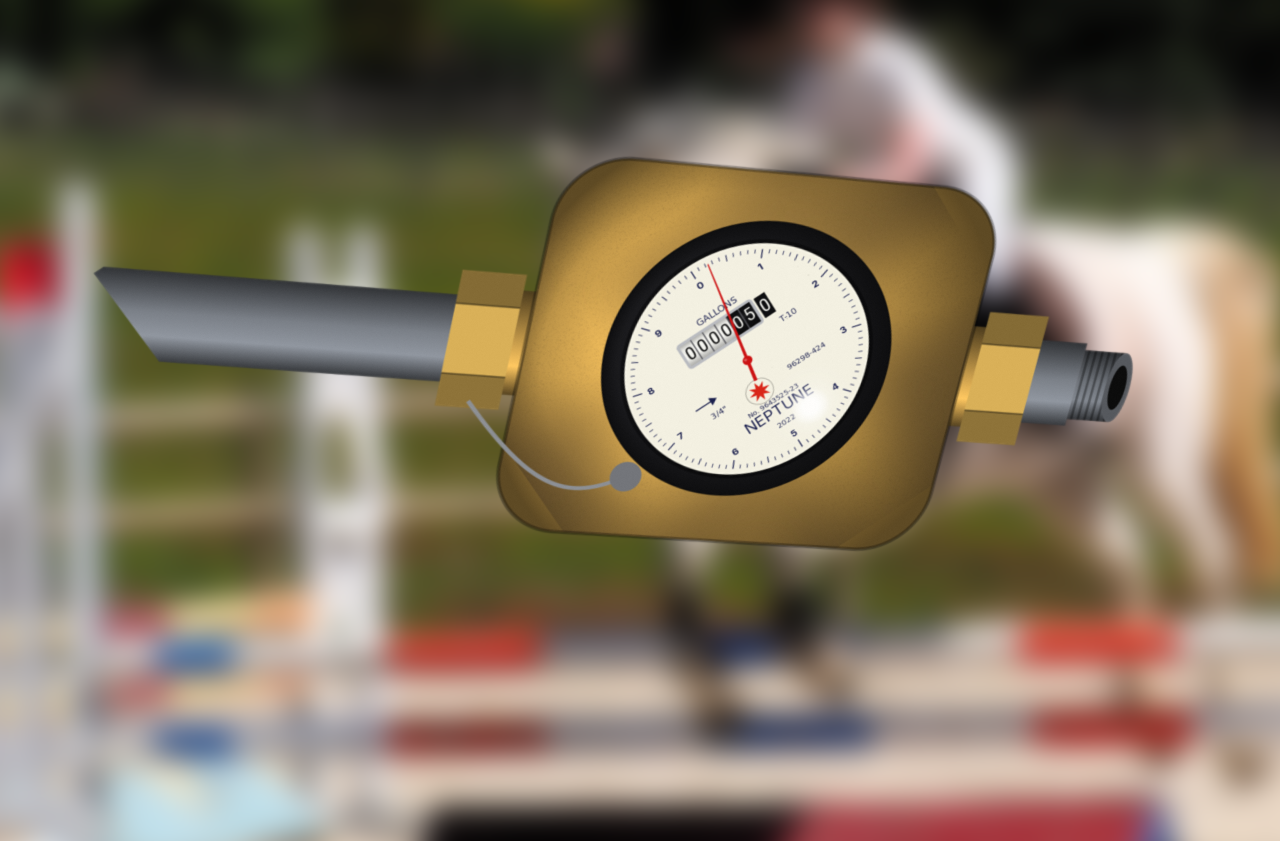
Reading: **50.2** gal
